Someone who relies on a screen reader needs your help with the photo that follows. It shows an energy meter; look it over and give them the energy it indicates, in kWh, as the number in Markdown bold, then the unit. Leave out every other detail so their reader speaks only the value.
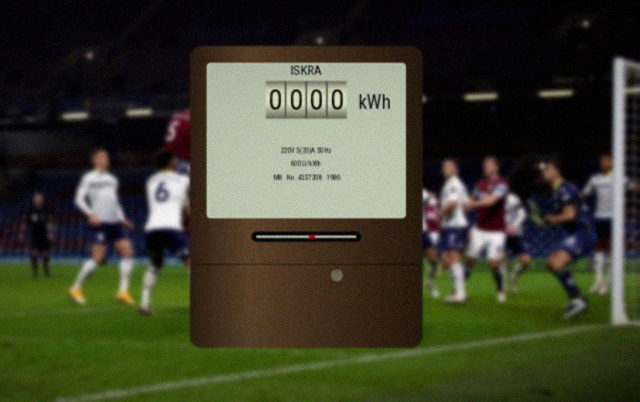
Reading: **0** kWh
